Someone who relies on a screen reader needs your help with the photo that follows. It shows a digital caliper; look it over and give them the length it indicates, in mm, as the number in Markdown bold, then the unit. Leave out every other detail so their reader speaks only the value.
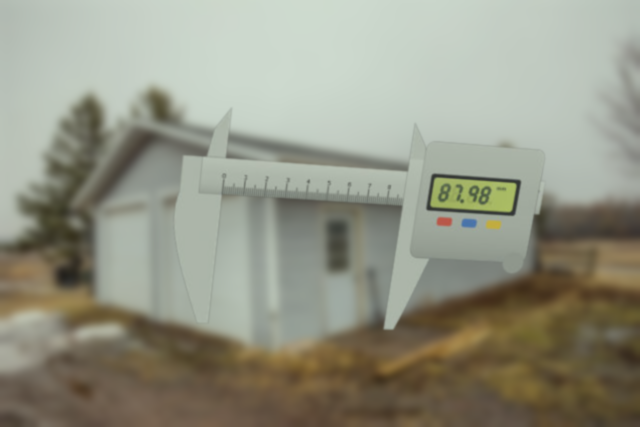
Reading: **87.98** mm
